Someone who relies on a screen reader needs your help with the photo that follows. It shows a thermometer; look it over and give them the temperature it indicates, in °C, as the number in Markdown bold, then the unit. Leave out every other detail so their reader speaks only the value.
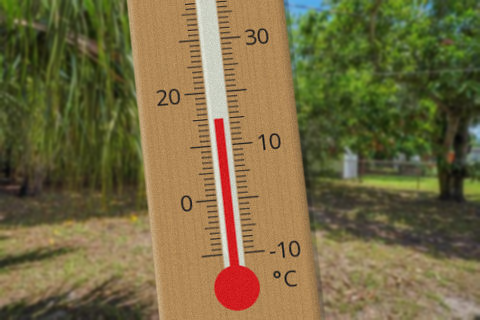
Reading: **15** °C
